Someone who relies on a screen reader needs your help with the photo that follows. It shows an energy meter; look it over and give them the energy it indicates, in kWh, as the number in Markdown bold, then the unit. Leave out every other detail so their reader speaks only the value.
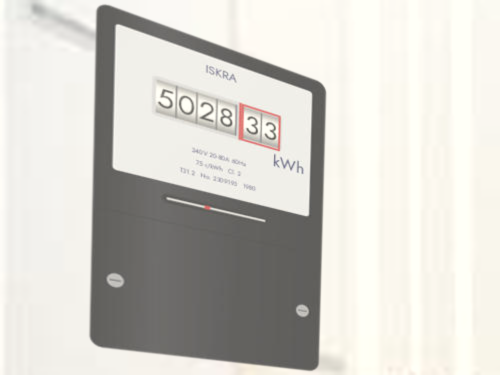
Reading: **5028.33** kWh
